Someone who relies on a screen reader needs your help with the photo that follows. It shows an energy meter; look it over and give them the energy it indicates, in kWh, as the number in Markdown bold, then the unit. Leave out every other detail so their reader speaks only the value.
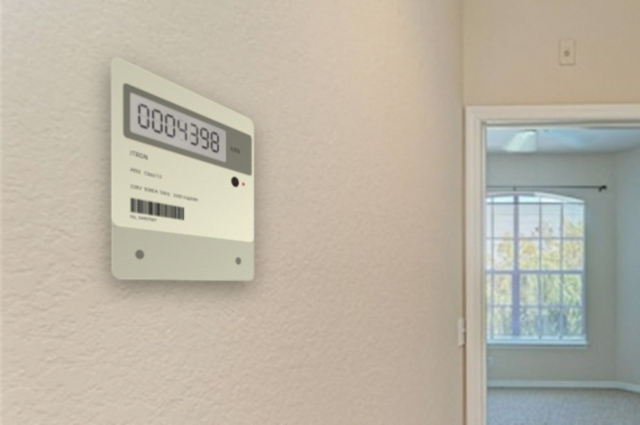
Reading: **4398** kWh
